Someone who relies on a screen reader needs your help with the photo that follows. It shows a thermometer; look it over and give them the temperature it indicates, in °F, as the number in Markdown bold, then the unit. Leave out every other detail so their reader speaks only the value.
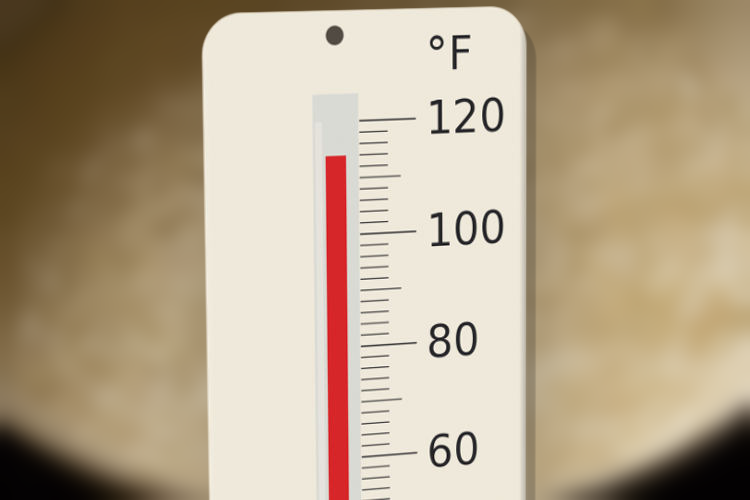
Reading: **114** °F
